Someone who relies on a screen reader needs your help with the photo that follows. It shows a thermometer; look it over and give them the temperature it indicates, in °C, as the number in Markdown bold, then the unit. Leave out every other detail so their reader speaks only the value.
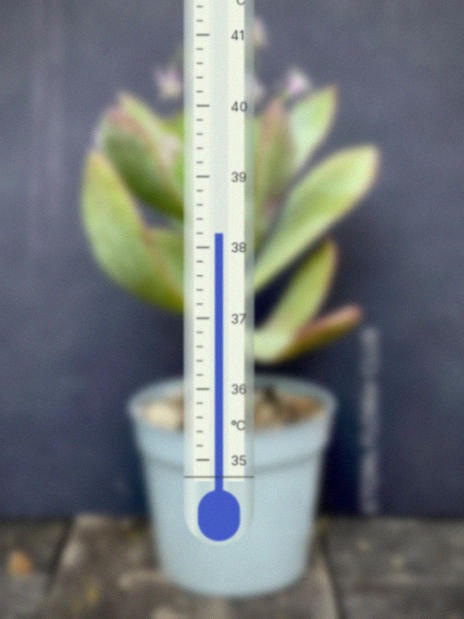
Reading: **38.2** °C
